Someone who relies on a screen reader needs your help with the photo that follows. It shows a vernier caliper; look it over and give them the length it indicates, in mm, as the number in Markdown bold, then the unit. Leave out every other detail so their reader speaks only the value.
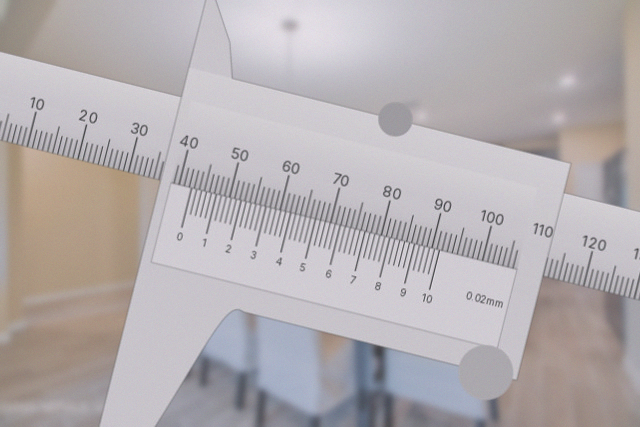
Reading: **42.5** mm
